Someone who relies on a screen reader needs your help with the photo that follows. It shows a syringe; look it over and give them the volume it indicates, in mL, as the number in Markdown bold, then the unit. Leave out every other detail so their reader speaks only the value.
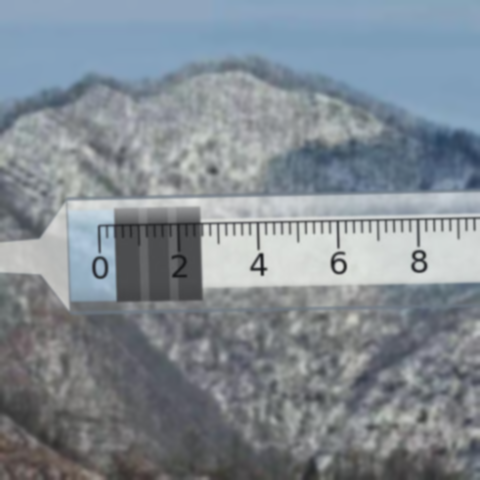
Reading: **0.4** mL
